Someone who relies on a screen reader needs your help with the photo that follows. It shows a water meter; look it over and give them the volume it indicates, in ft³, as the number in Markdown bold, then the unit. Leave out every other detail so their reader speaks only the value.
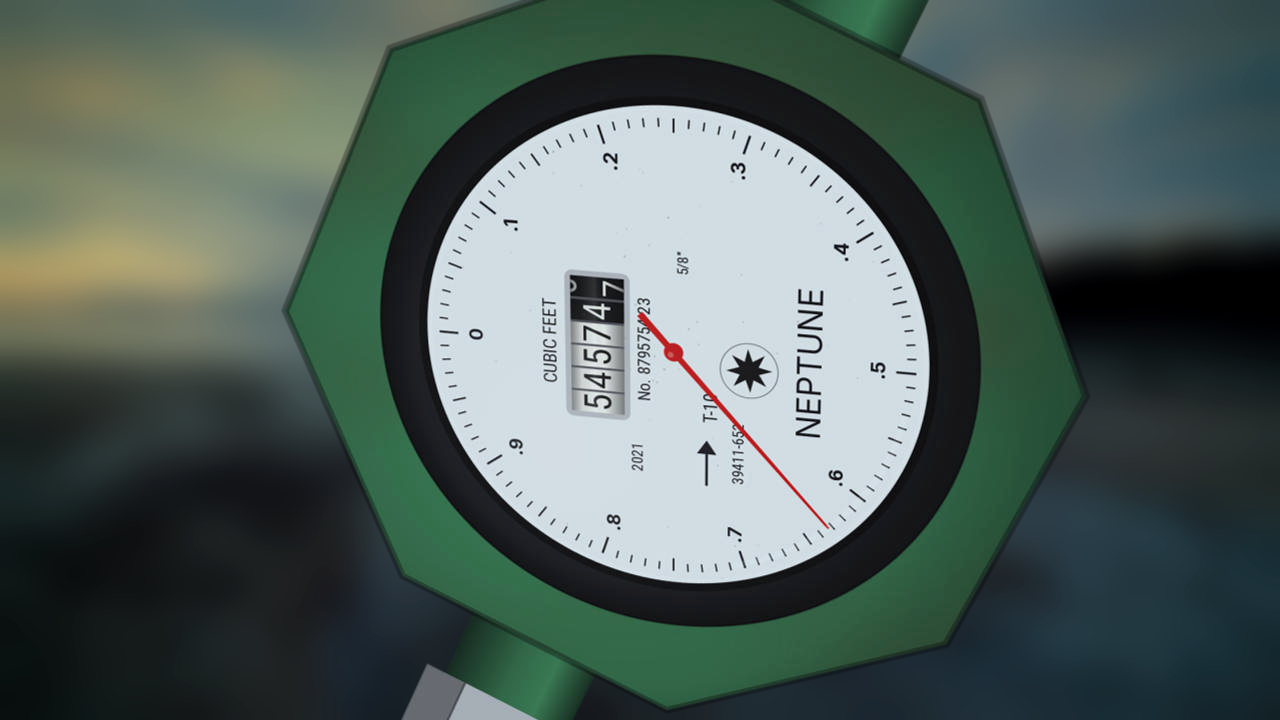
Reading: **545746.63** ft³
